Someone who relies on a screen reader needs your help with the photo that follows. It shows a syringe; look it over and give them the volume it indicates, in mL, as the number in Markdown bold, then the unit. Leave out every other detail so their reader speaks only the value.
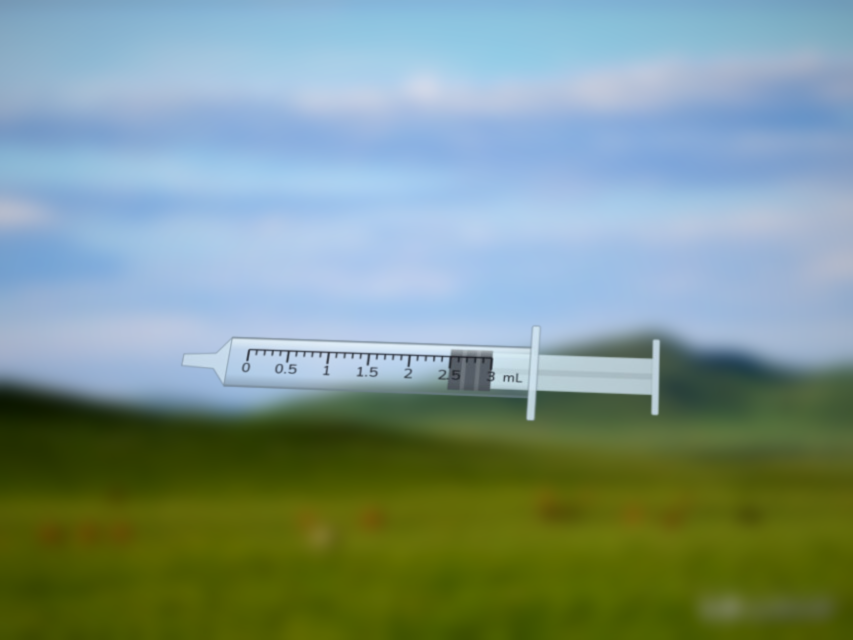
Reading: **2.5** mL
